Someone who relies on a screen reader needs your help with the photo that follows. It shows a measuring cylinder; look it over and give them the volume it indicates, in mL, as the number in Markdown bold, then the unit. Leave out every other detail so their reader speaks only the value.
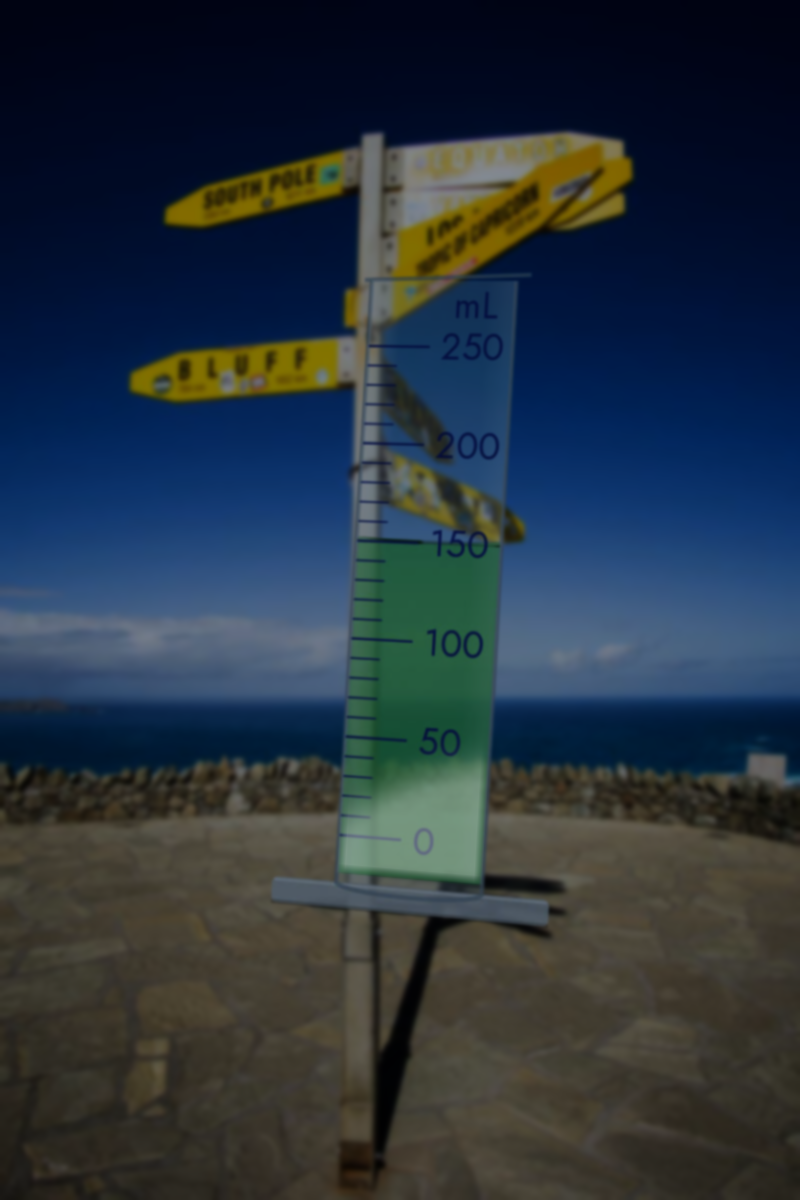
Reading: **150** mL
